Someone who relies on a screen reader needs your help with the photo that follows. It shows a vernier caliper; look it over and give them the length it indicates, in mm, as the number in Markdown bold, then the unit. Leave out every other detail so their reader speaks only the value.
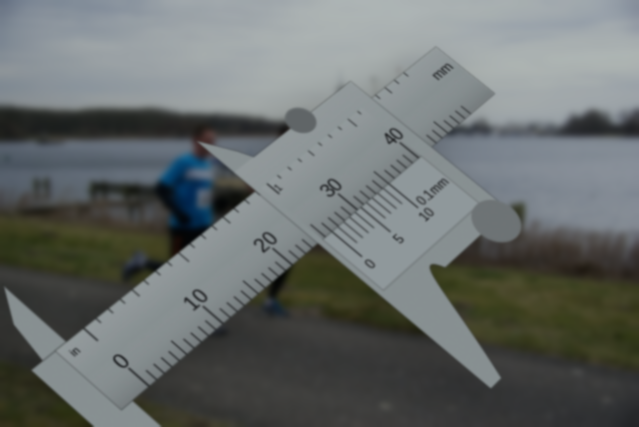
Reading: **26.0** mm
